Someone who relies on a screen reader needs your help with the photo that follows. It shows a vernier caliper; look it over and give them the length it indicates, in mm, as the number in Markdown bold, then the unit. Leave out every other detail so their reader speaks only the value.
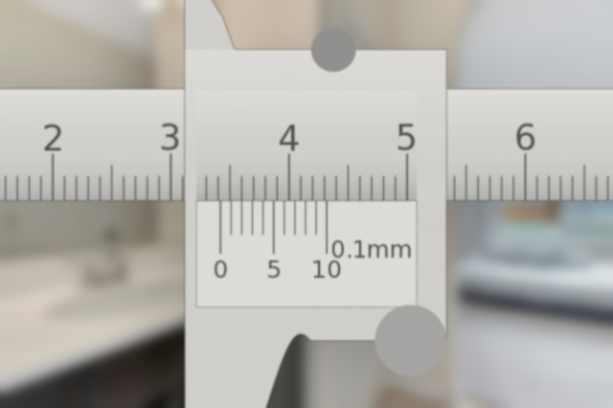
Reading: **34.2** mm
